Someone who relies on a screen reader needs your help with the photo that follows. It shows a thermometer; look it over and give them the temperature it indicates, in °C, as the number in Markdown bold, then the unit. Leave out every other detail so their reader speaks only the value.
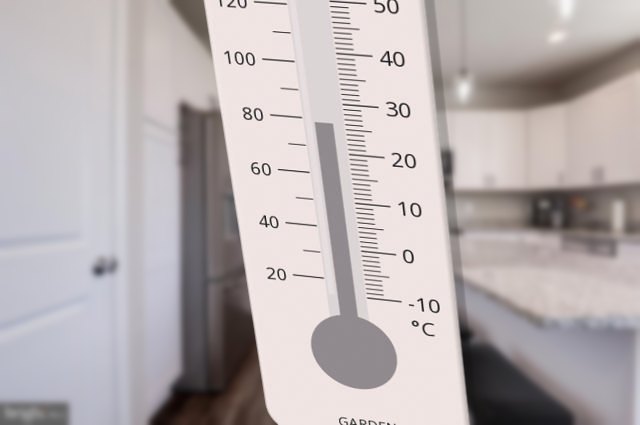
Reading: **26** °C
